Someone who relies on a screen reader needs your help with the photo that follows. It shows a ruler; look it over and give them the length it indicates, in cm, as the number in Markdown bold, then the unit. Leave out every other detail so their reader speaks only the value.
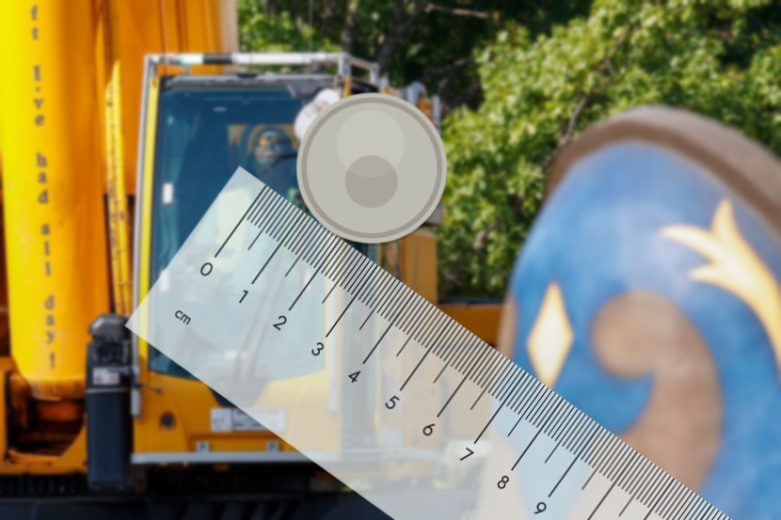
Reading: **3.3** cm
